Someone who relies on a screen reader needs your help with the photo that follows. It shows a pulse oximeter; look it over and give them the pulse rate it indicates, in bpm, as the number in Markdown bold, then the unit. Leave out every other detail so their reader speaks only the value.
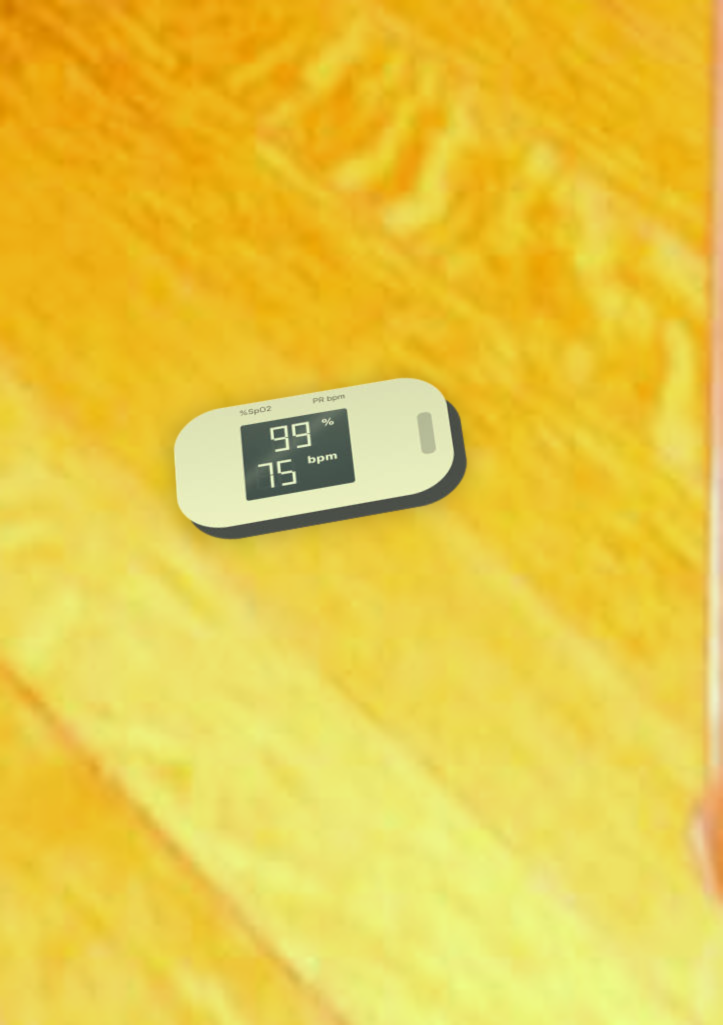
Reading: **75** bpm
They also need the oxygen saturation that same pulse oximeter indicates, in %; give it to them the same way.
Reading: **99** %
